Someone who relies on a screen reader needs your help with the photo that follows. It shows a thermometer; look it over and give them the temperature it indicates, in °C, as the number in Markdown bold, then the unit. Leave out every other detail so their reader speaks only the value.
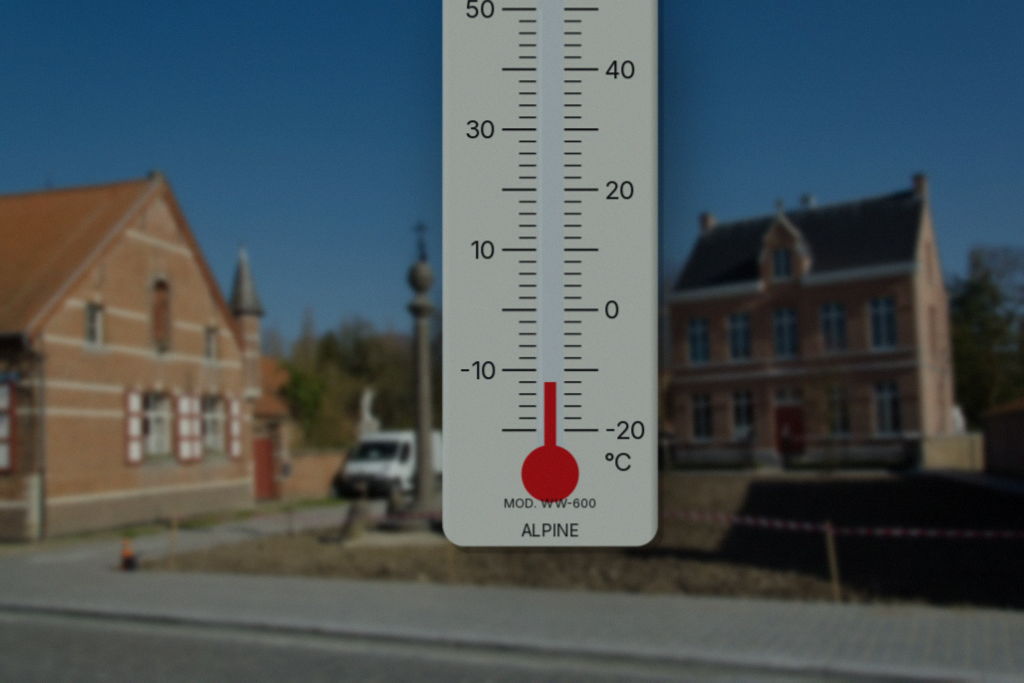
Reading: **-12** °C
